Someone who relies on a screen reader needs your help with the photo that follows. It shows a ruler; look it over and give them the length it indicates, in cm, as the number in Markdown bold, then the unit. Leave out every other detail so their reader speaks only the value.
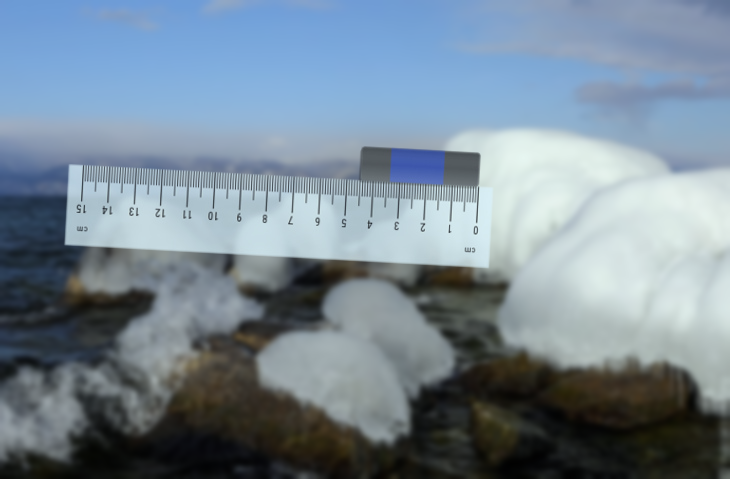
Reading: **4.5** cm
